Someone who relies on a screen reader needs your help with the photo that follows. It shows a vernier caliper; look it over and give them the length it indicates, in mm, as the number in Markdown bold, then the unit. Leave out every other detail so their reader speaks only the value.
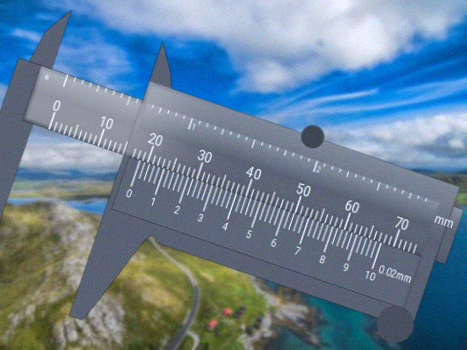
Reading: **18.5** mm
